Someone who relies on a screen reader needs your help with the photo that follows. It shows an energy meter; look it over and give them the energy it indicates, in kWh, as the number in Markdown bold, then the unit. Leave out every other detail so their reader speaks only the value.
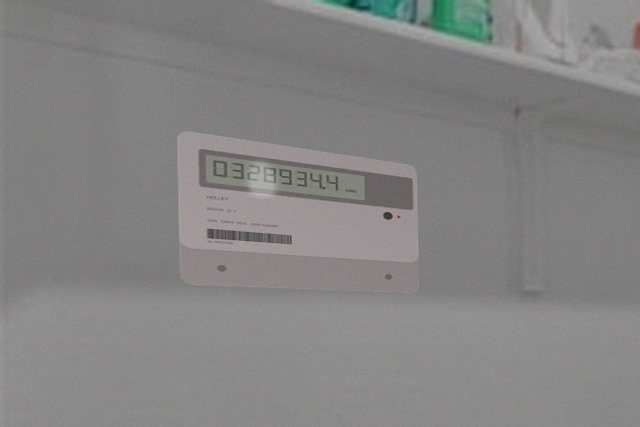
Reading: **328934.4** kWh
